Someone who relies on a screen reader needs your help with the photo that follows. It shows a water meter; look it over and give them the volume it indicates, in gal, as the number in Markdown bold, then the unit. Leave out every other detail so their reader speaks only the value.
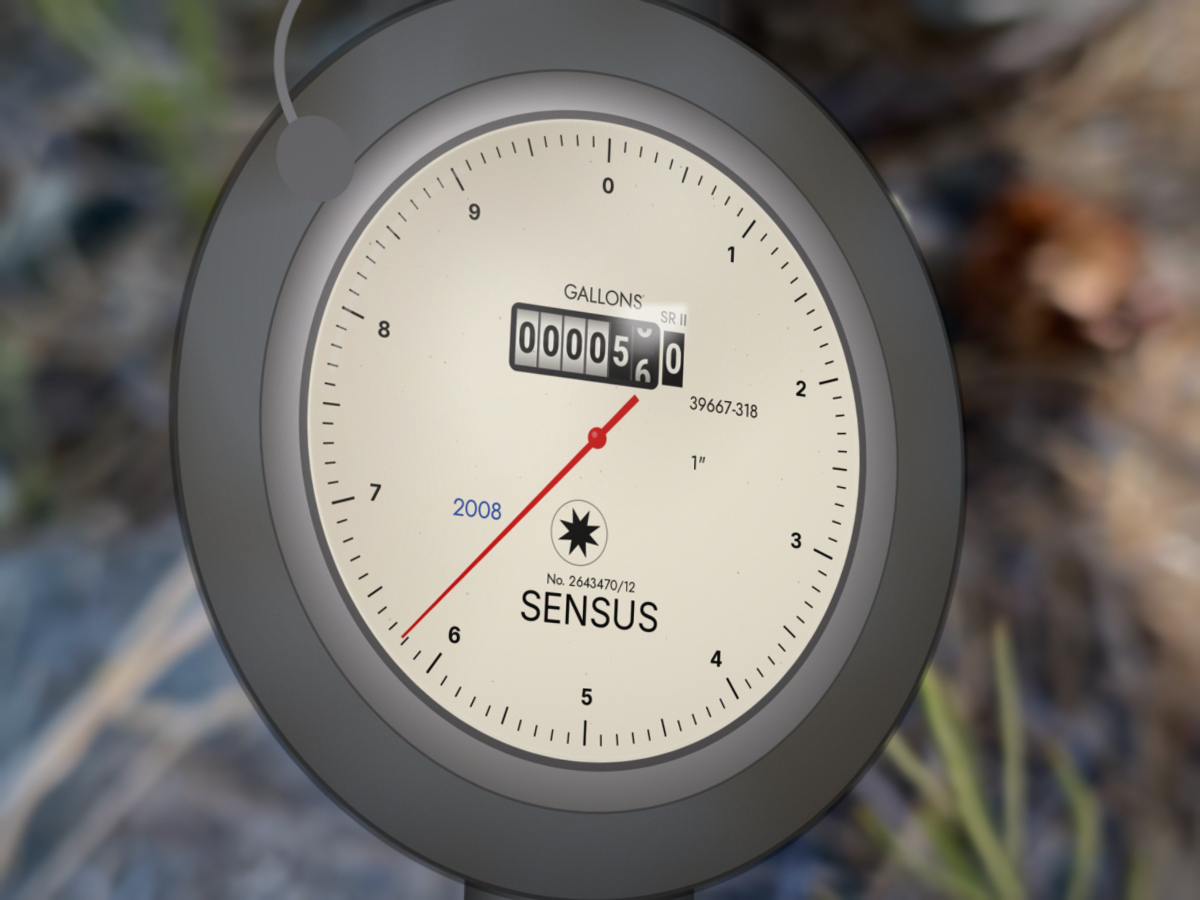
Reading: **556.2** gal
